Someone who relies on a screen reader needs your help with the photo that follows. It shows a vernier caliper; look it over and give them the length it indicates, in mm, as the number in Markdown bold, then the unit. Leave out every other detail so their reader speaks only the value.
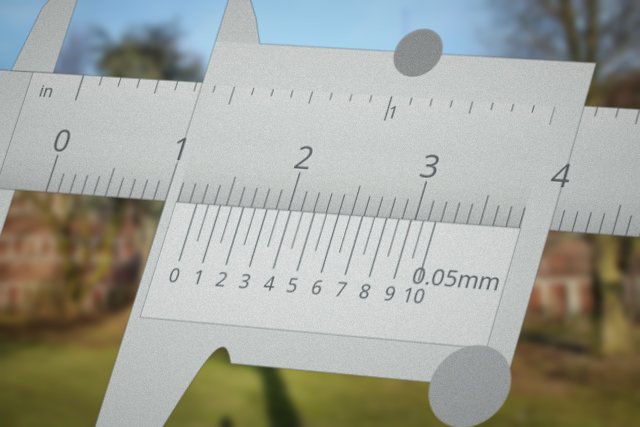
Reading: **12.6** mm
